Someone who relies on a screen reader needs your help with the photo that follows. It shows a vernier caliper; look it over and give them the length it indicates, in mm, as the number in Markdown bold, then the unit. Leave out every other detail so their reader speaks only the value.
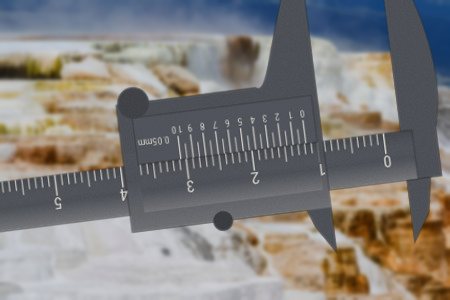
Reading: **11.8** mm
